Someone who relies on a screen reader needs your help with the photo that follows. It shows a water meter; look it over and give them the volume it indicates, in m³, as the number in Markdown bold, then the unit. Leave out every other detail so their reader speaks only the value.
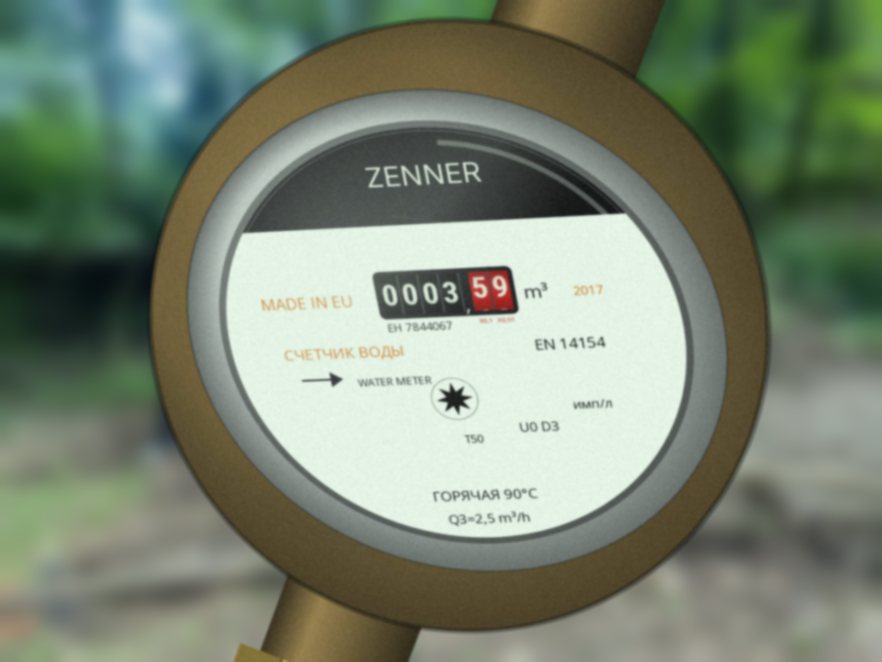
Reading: **3.59** m³
